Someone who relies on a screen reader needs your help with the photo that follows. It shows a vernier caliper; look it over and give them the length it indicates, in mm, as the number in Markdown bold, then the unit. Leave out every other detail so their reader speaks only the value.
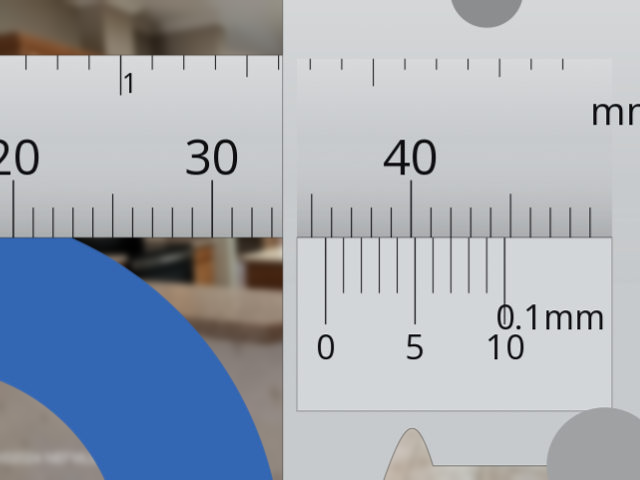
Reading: **35.7** mm
